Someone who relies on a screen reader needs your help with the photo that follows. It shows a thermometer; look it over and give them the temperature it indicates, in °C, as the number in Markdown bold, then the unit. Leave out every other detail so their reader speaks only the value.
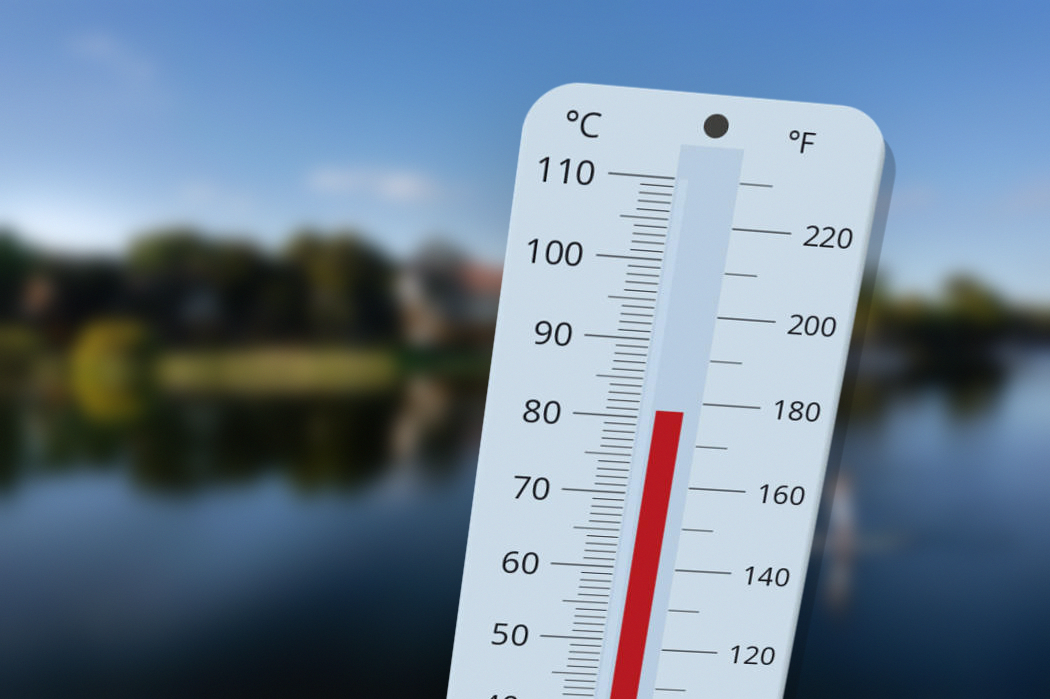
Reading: **81** °C
